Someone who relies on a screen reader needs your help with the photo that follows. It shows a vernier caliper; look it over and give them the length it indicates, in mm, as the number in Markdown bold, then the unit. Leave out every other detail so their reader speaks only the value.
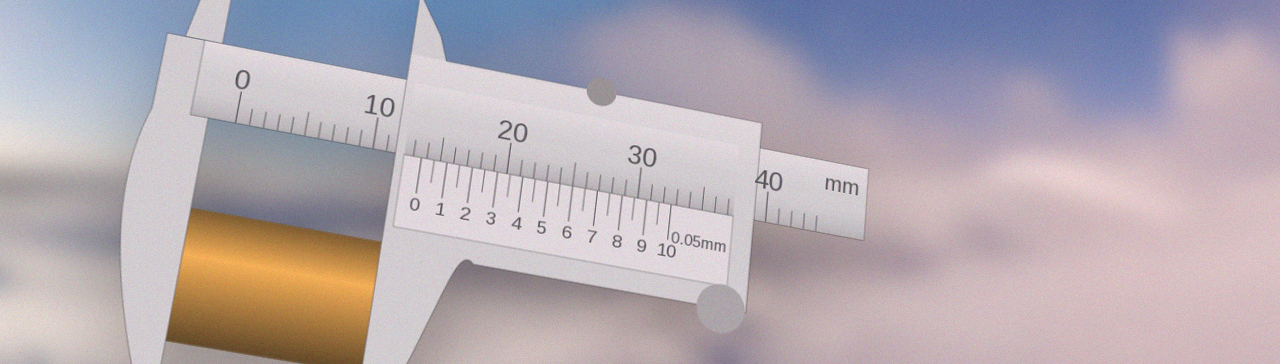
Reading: **13.6** mm
